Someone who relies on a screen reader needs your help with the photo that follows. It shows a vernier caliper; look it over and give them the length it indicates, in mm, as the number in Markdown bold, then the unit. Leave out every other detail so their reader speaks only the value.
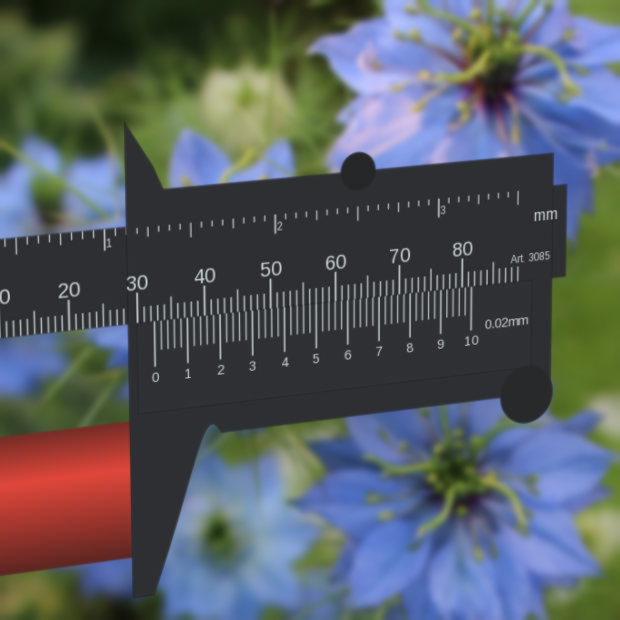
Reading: **32.5** mm
